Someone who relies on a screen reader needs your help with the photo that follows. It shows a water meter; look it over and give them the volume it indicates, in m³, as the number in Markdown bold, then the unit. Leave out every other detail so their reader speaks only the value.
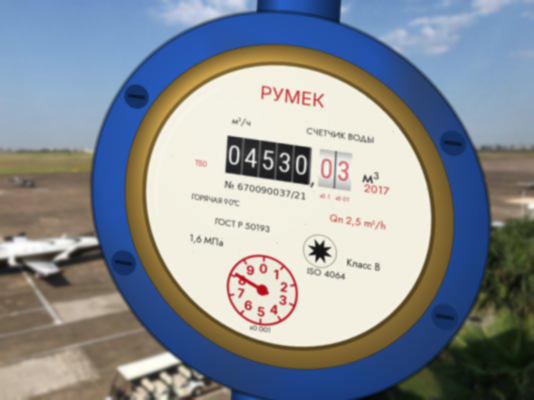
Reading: **4530.038** m³
